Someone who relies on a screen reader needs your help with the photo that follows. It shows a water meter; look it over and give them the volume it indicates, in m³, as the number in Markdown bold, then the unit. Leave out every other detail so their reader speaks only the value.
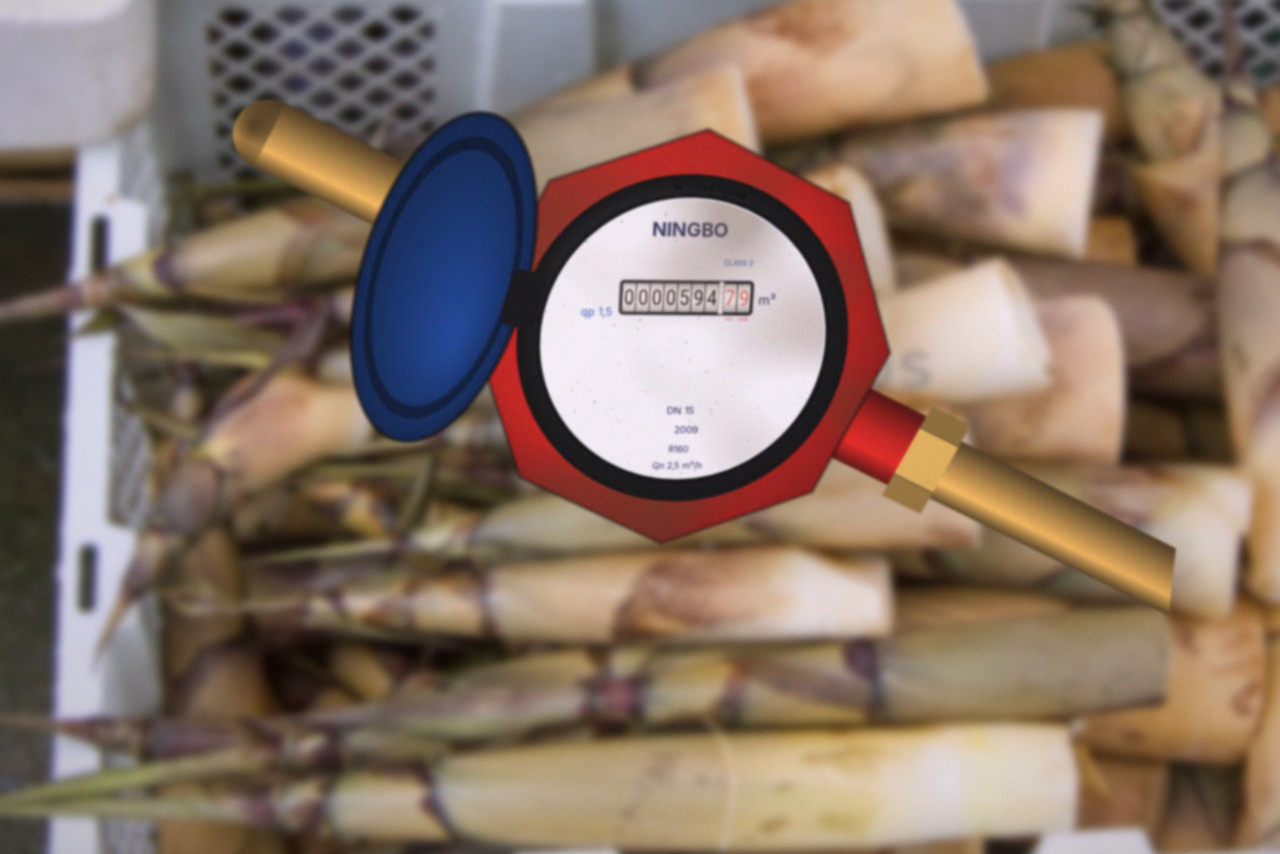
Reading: **594.79** m³
